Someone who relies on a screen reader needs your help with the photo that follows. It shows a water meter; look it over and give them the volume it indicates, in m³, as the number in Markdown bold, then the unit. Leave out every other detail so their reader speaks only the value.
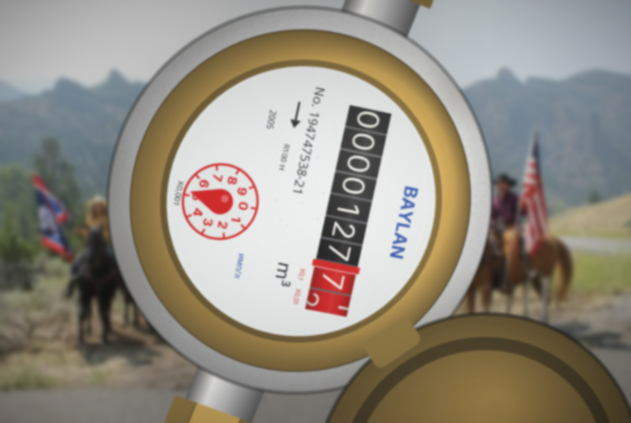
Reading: **127.715** m³
